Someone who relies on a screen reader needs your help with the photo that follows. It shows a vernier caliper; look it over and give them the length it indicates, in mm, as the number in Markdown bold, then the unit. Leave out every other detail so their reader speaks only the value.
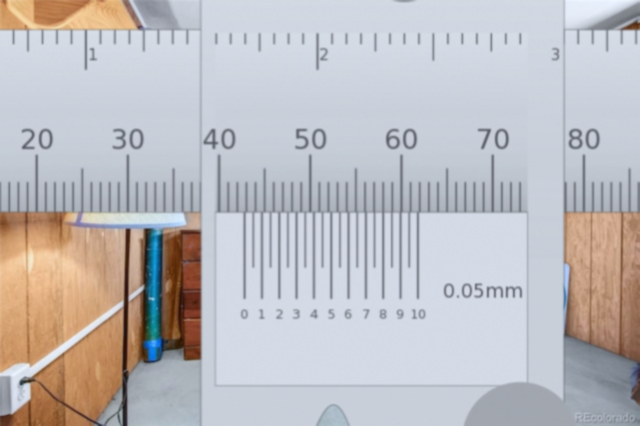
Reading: **42.8** mm
